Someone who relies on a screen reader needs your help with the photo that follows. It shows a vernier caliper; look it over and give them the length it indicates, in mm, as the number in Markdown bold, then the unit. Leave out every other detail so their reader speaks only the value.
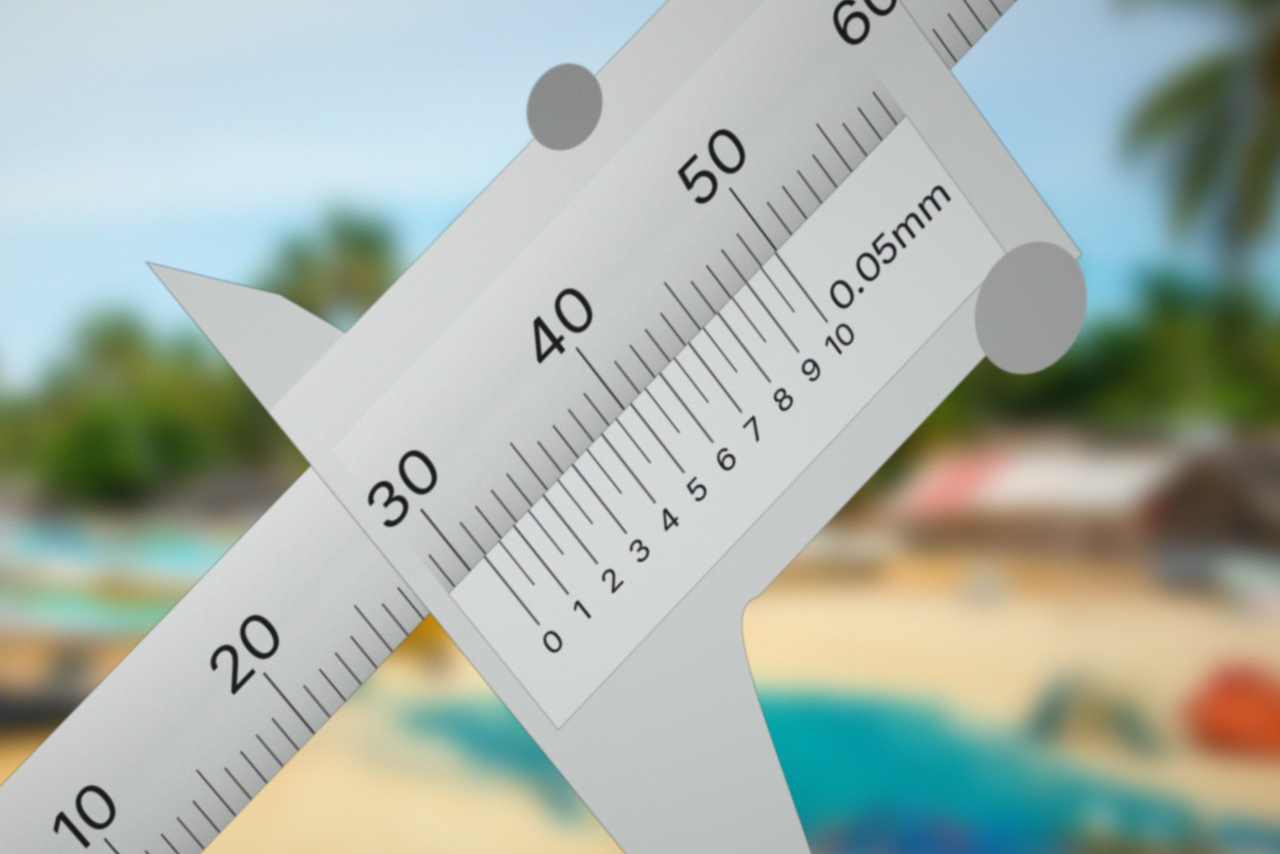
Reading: **30.9** mm
